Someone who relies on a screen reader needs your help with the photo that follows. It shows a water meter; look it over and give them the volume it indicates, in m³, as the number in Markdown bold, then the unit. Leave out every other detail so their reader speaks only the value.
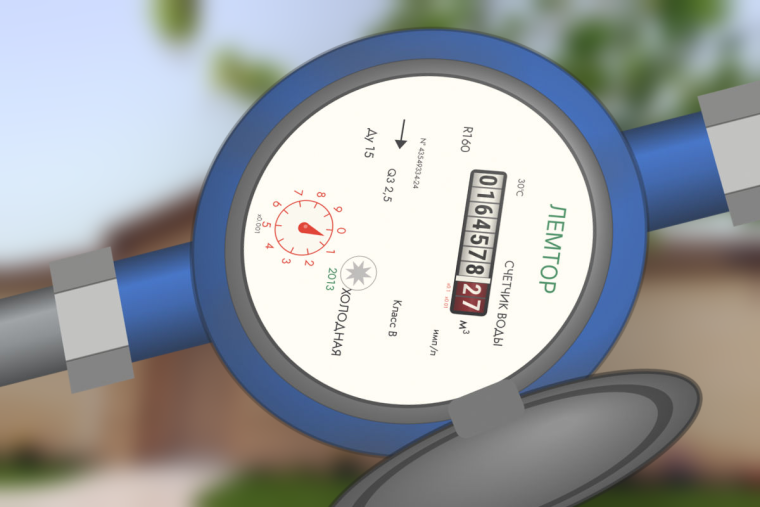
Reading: **164578.270** m³
